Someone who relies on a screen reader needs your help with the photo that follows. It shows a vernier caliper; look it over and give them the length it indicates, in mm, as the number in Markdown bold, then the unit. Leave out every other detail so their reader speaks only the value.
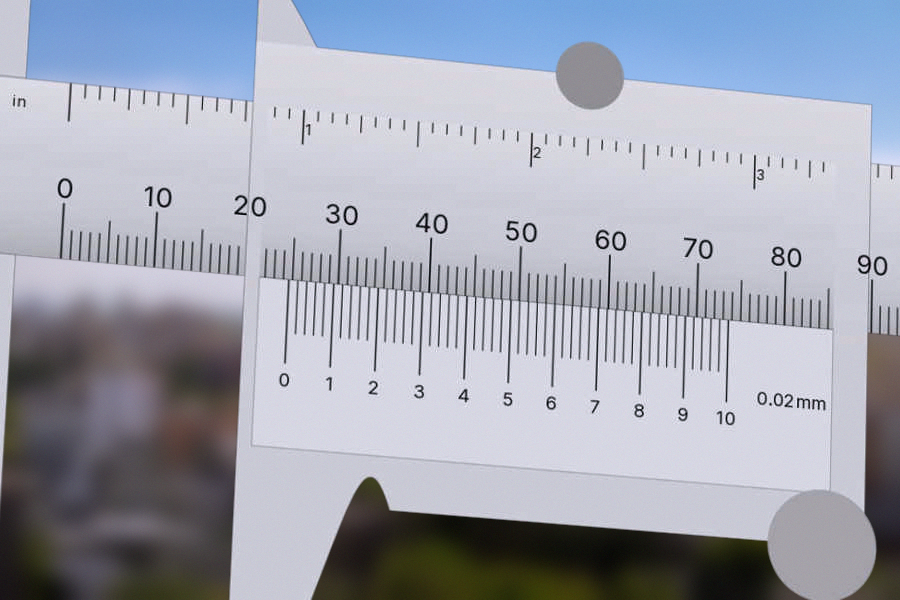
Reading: **24.6** mm
